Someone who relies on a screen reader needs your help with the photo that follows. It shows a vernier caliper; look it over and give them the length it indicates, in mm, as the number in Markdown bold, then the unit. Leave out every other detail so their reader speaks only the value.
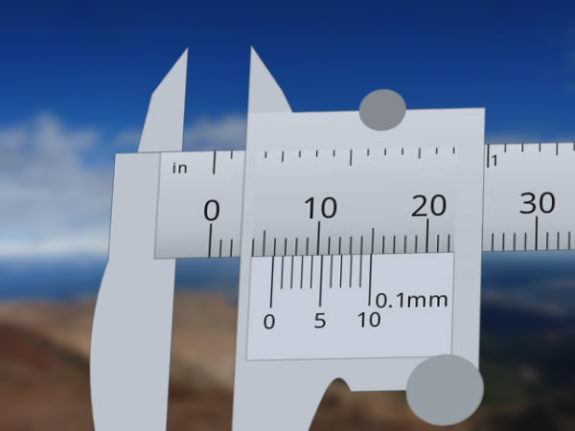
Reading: **5.9** mm
